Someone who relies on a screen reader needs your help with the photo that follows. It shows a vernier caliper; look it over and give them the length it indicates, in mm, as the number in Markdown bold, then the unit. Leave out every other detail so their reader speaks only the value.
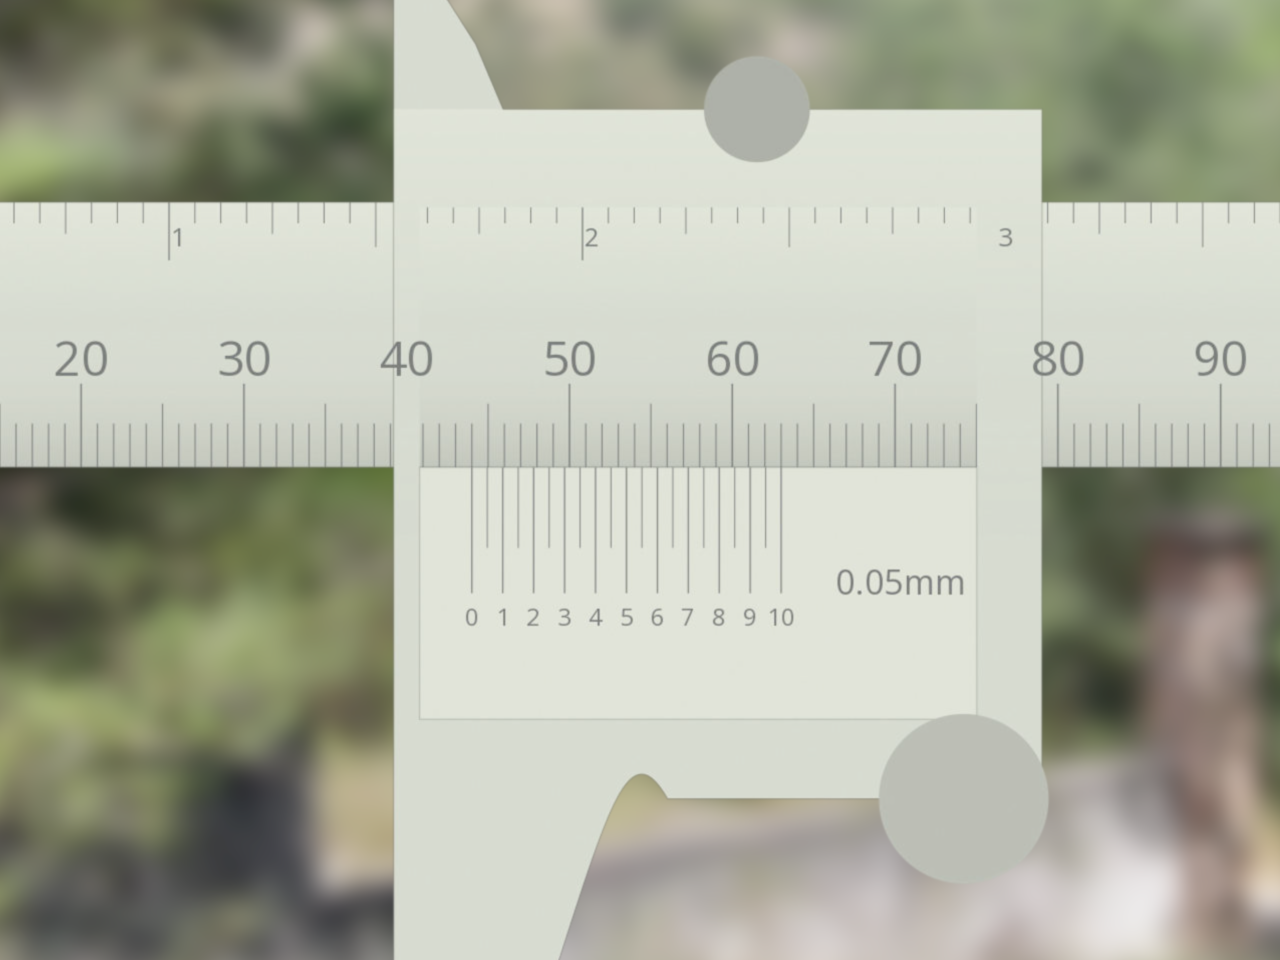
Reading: **44.0** mm
